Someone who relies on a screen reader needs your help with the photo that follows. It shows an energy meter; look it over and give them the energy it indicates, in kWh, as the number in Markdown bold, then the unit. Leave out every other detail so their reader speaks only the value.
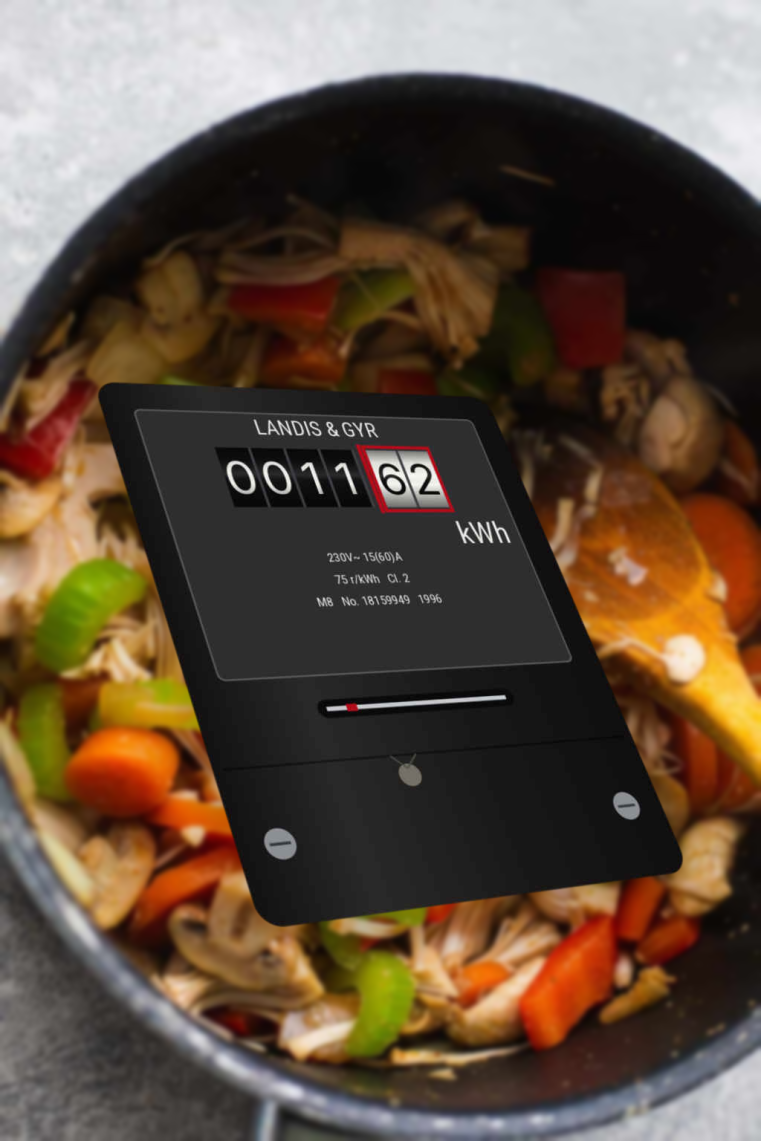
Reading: **11.62** kWh
